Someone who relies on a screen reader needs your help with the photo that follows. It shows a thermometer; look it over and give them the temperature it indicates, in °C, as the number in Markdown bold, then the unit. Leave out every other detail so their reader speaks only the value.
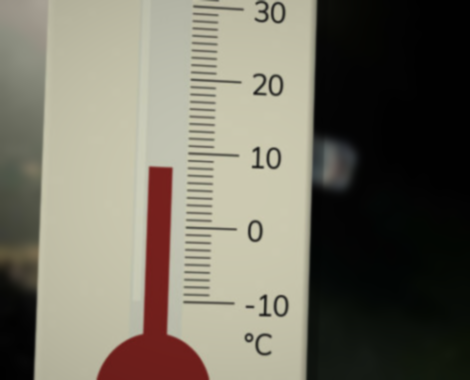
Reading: **8** °C
